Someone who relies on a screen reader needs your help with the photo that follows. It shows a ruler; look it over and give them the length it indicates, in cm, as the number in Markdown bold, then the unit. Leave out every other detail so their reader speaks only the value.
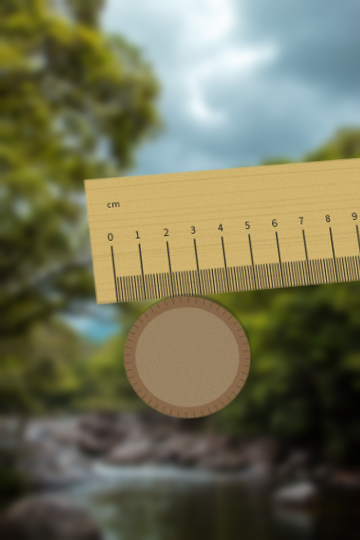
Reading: **4.5** cm
